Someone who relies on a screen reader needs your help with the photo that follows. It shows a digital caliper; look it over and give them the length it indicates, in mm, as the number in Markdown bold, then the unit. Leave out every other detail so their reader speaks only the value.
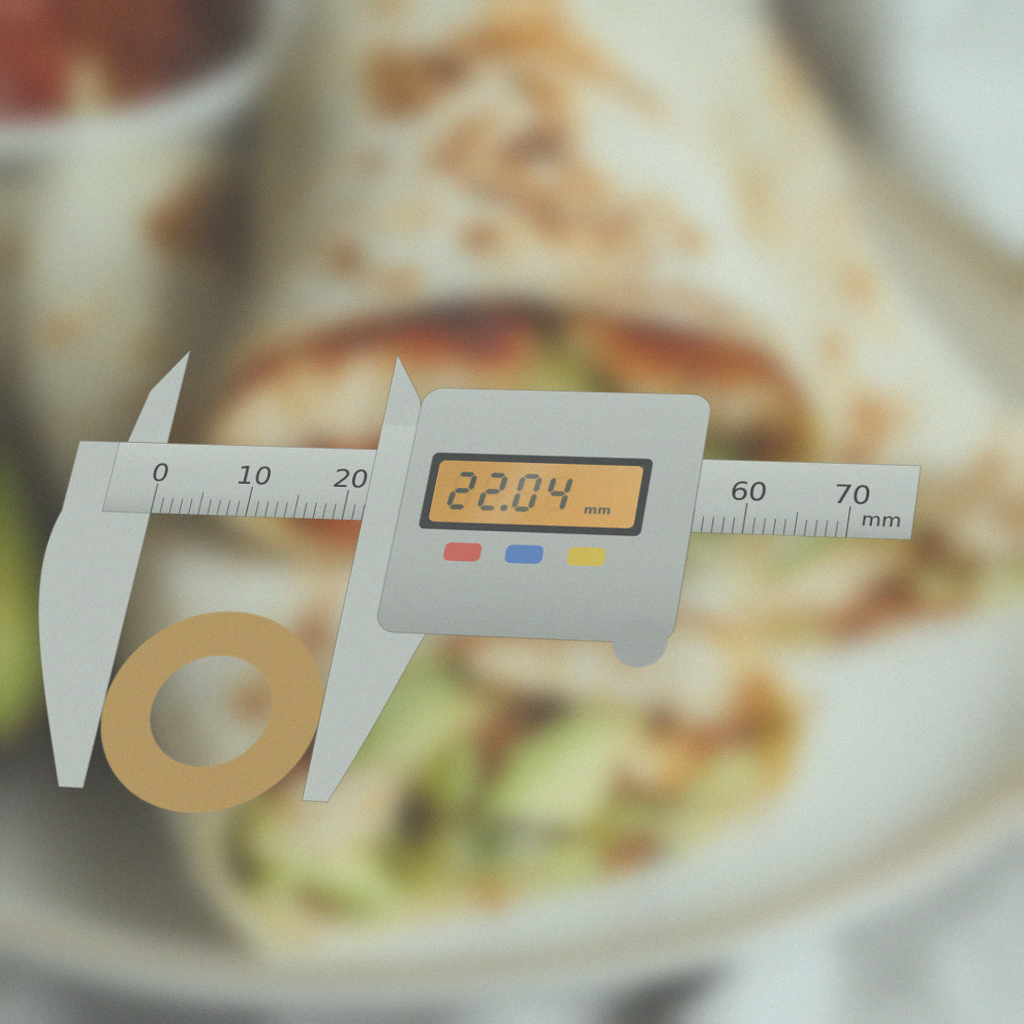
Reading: **22.04** mm
